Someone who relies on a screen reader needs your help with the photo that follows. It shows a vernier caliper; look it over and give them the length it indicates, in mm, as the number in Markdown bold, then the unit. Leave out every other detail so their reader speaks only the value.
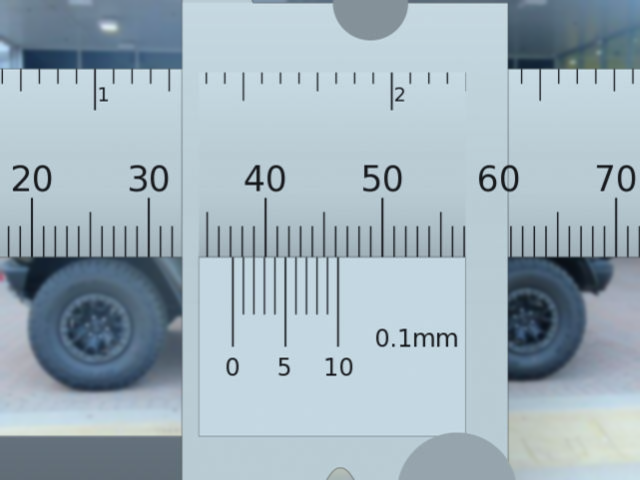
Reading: **37.2** mm
